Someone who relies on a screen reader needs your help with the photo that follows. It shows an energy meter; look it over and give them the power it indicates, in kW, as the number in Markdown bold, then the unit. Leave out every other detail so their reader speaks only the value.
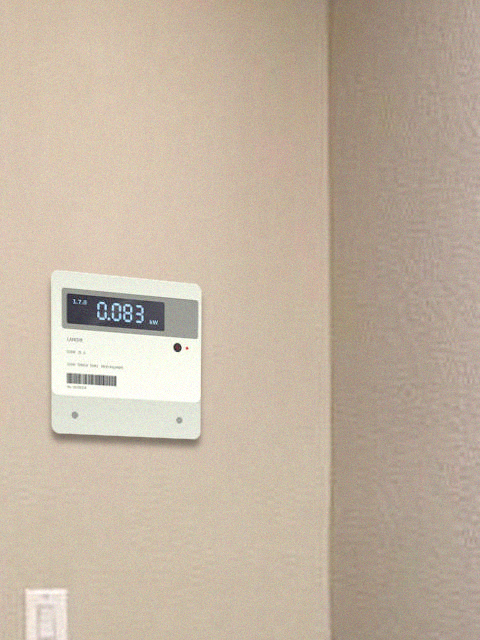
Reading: **0.083** kW
